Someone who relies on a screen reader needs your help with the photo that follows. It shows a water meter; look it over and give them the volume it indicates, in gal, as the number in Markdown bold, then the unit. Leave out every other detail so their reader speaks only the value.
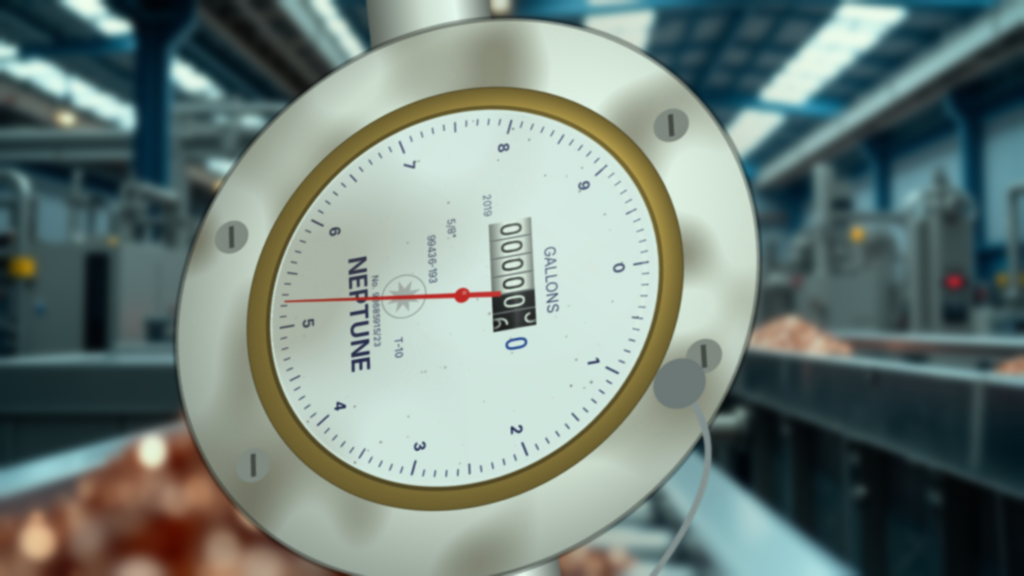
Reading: **55.2** gal
